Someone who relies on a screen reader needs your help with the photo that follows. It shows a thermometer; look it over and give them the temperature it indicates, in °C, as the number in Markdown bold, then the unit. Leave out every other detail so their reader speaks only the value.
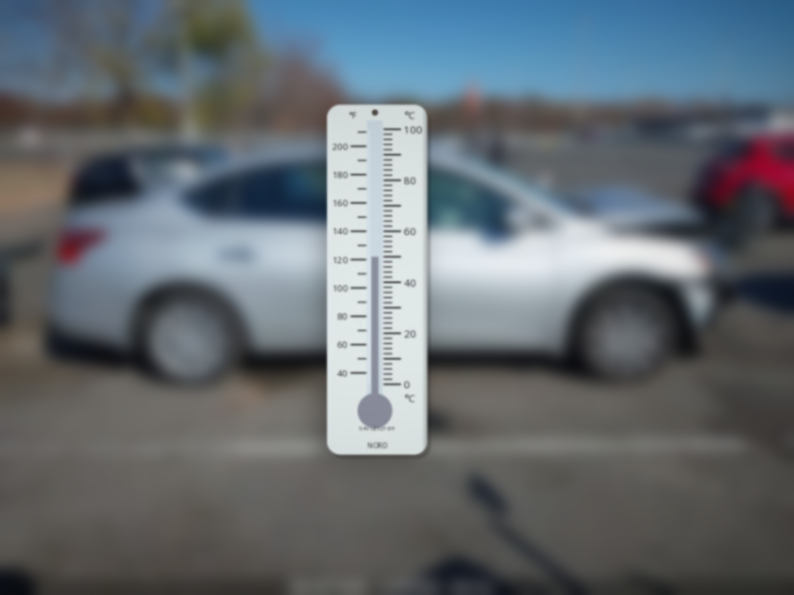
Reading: **50** °C
